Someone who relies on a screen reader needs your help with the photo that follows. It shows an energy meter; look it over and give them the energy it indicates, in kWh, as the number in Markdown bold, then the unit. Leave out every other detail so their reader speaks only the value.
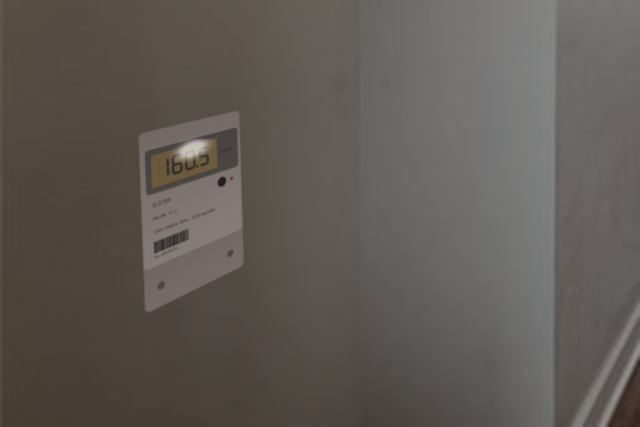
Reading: **160.5** kWh
